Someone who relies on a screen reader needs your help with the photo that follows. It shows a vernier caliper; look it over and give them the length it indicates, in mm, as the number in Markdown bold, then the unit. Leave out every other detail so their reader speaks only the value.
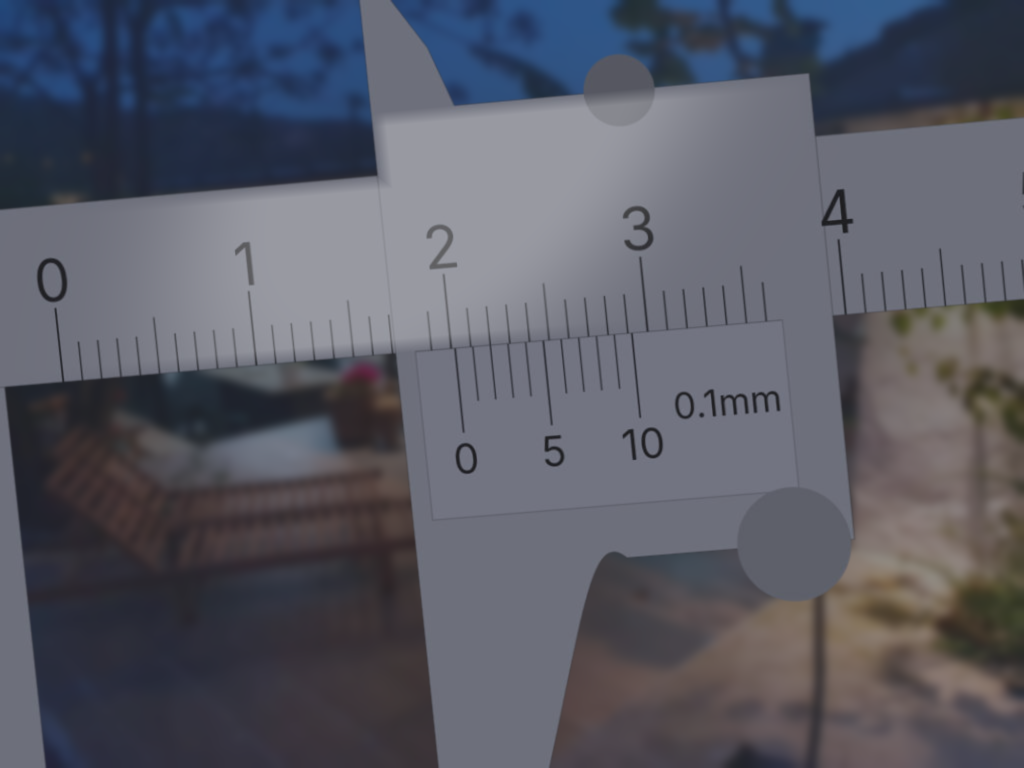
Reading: **20.2** mm
